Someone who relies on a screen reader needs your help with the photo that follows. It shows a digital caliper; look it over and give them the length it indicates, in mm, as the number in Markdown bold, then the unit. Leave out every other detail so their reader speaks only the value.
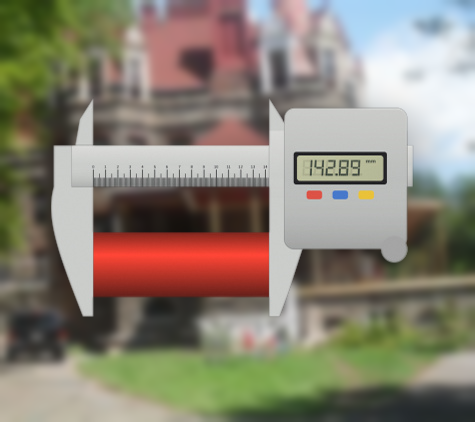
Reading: **142.89** mm
